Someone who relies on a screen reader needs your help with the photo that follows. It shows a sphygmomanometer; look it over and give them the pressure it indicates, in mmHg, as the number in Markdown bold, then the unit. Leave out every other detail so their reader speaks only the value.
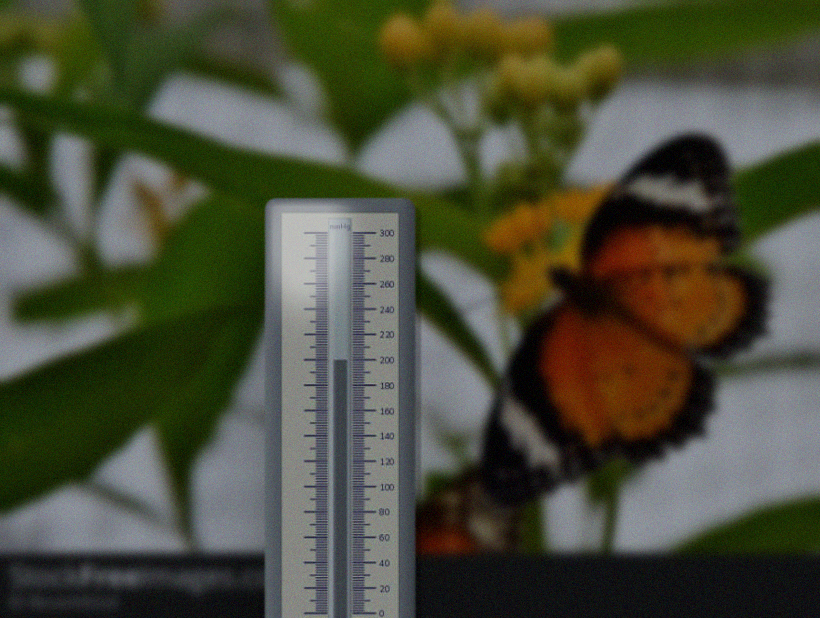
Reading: **200** mmHg
